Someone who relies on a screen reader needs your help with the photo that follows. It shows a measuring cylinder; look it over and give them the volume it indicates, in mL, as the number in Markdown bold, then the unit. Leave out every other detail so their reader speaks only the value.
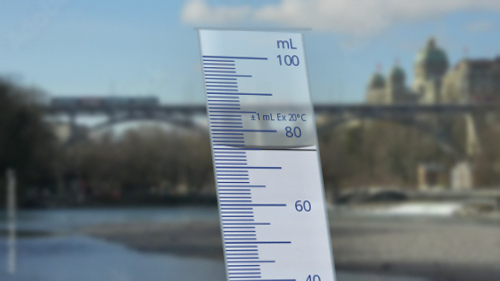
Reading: **75** mL
